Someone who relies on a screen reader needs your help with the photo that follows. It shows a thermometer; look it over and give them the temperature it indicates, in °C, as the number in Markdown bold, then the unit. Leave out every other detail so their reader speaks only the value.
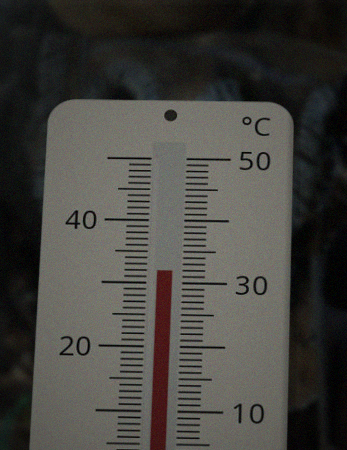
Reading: **32** °C
